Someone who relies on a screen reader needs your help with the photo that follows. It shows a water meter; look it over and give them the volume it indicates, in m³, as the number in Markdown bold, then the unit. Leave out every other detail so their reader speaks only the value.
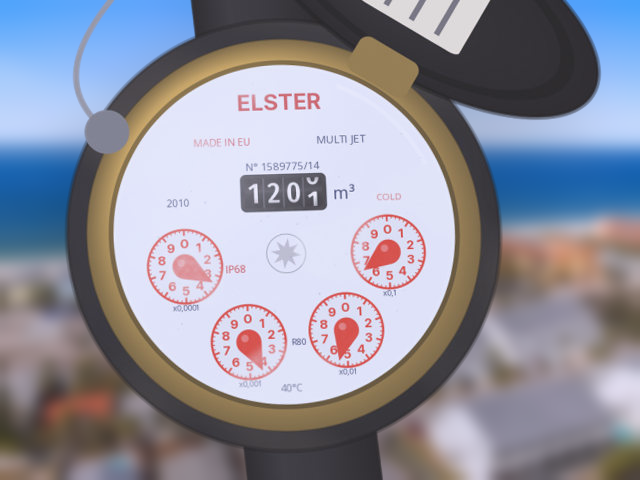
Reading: **1200.6543** m³
